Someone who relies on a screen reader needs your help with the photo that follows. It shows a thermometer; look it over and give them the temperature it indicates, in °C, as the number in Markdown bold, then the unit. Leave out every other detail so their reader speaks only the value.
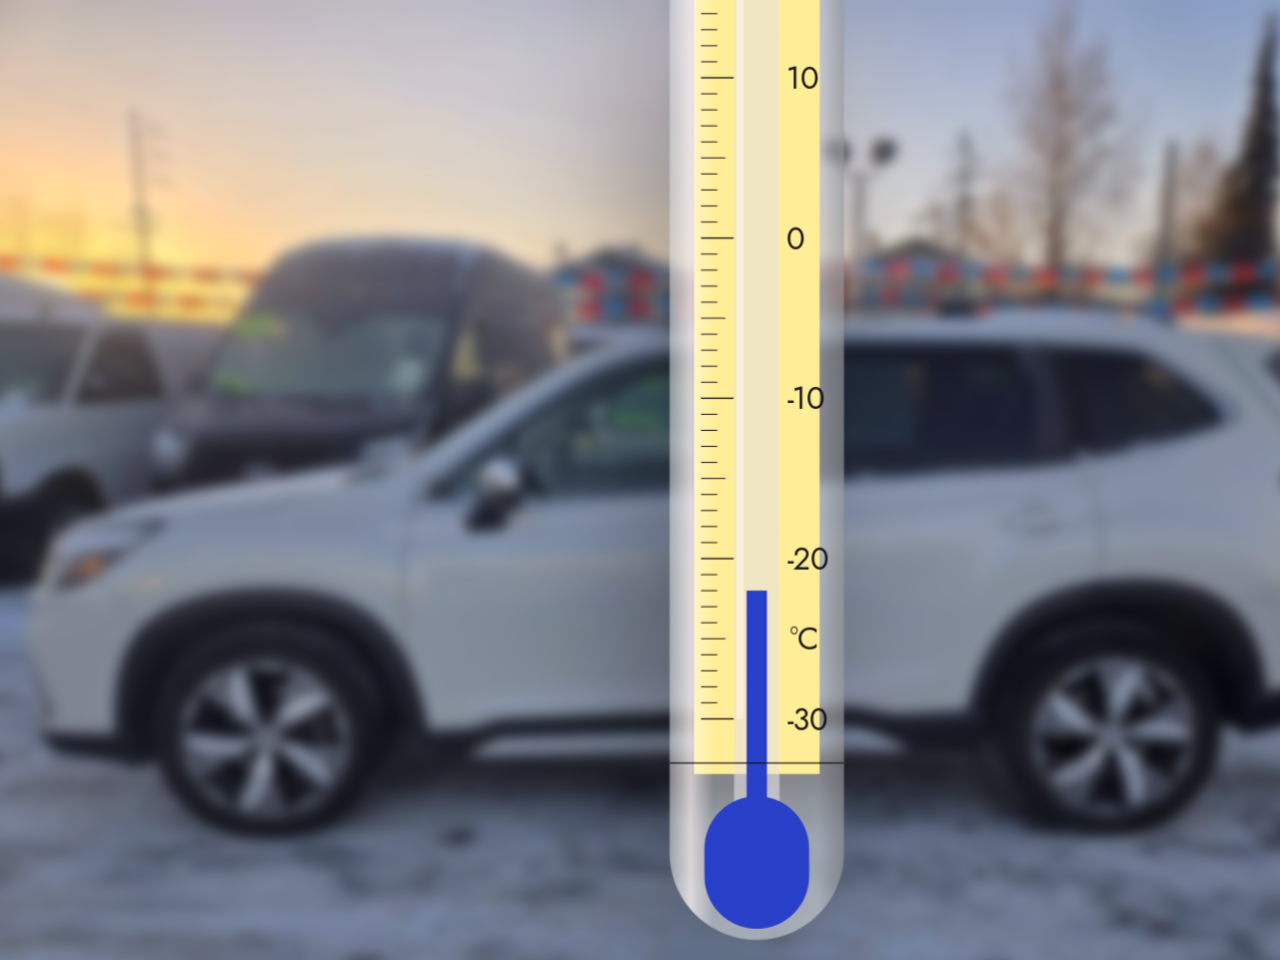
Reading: **-22** °C
